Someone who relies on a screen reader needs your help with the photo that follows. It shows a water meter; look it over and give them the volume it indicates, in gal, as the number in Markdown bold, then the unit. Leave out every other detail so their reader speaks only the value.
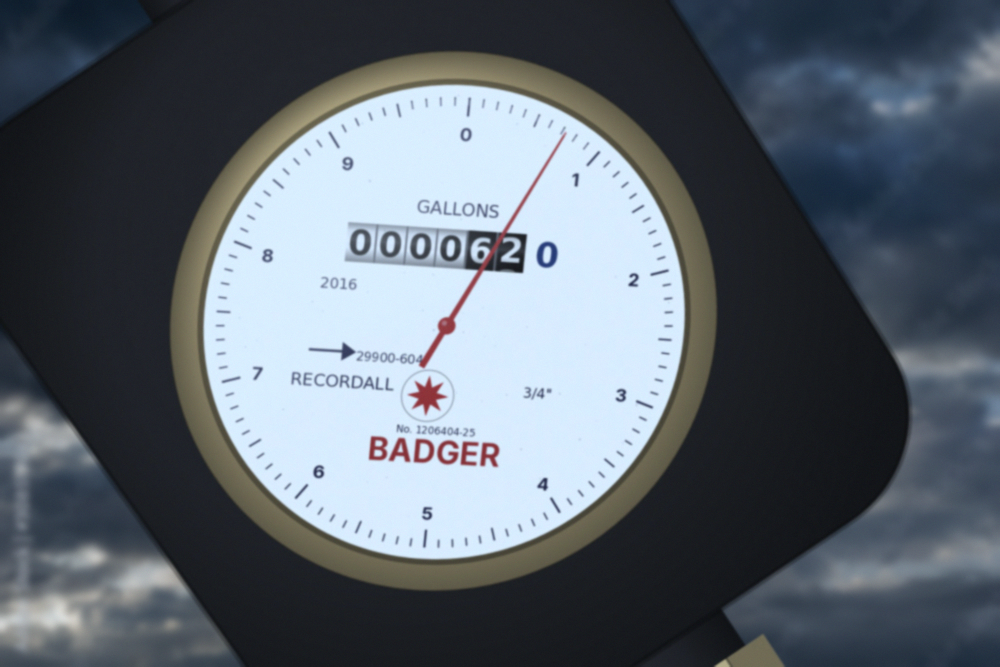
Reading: **620.7** gal
